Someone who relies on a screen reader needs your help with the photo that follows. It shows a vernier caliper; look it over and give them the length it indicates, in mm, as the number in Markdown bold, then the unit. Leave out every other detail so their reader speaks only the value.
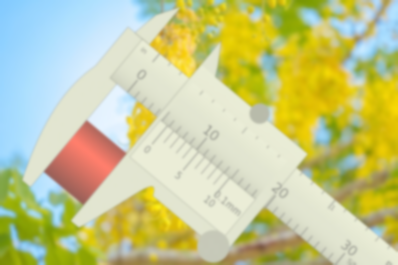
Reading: **5.8** mm
